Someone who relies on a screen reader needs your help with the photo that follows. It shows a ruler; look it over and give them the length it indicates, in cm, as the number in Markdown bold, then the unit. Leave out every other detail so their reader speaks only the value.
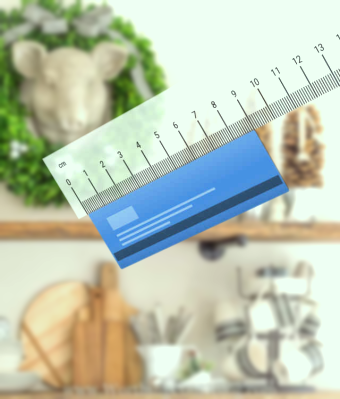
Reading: **9** cm
